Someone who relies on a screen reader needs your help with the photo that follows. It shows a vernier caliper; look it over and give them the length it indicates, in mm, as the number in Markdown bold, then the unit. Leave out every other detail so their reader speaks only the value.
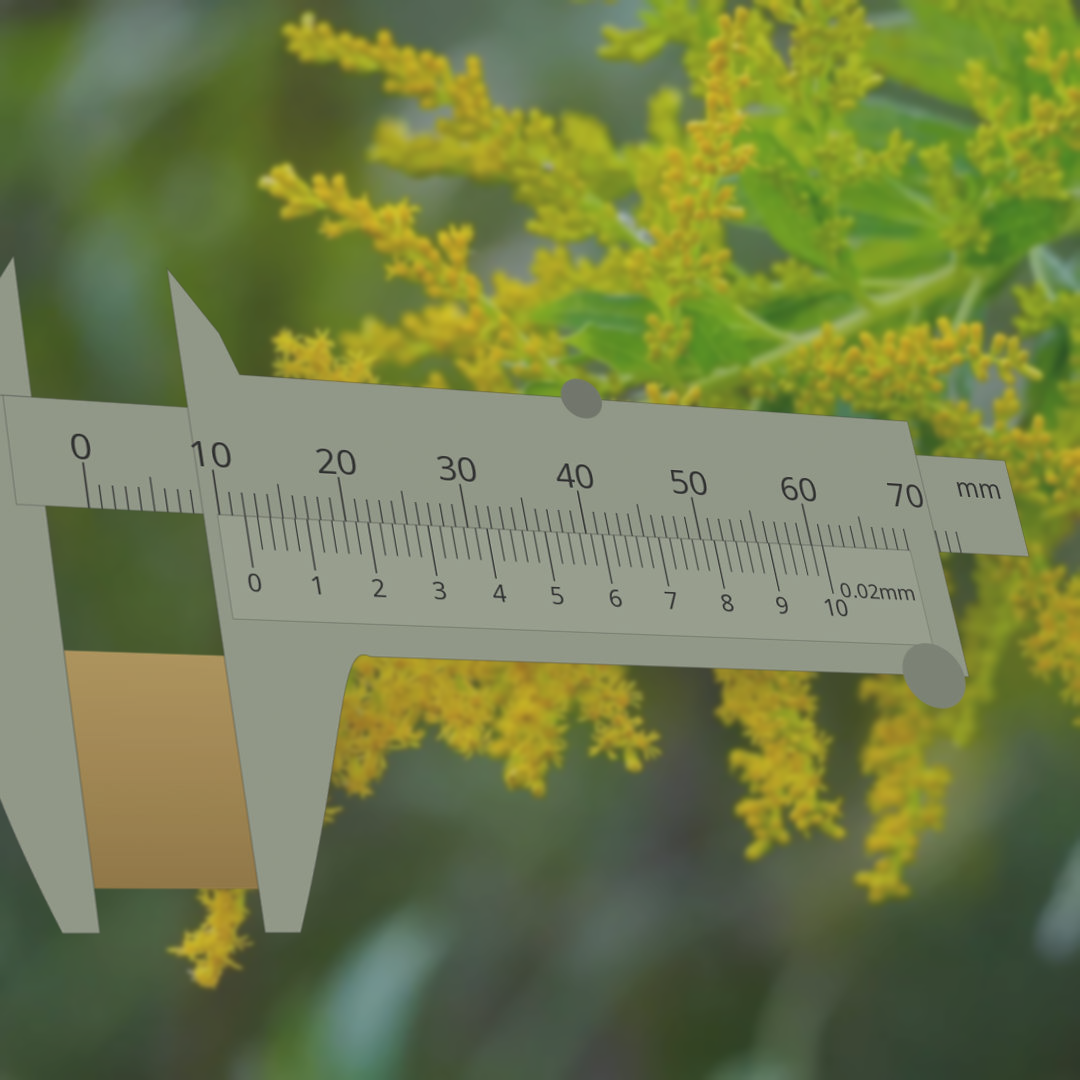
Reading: **12.0** mm
